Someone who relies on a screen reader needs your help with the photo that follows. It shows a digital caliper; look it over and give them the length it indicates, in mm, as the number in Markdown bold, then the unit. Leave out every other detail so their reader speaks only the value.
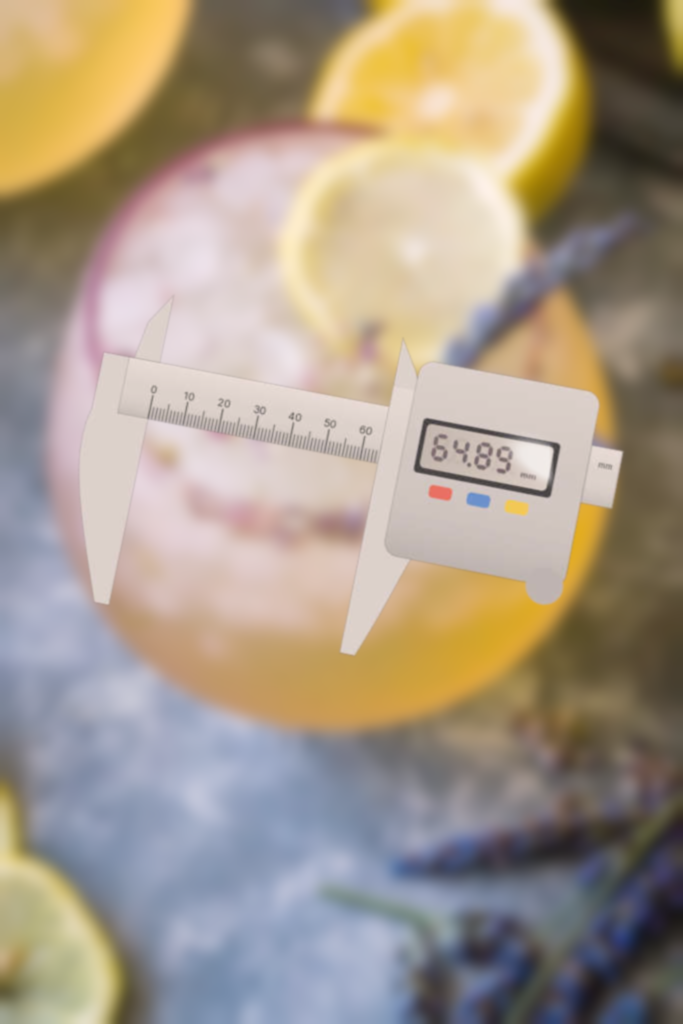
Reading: **64.89** mm
